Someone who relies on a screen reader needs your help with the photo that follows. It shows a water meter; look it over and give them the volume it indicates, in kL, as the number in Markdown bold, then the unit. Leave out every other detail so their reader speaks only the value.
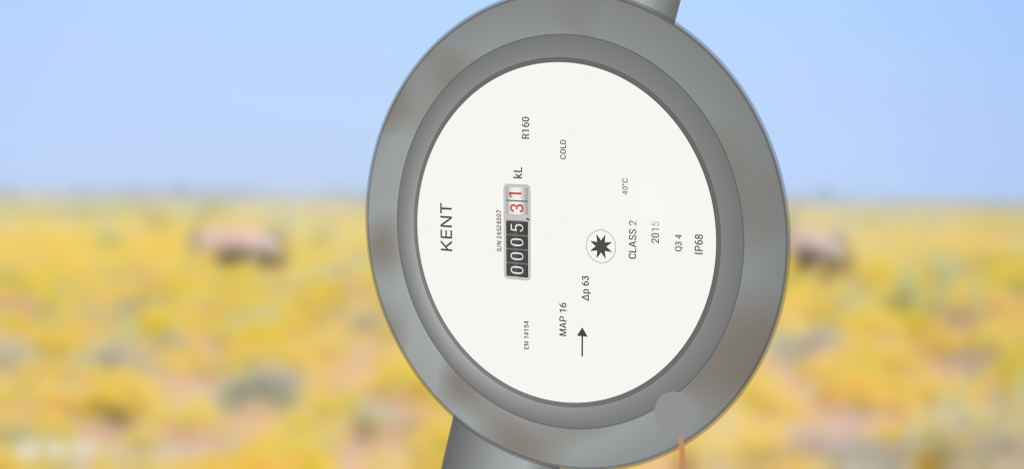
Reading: **5.31** kL
